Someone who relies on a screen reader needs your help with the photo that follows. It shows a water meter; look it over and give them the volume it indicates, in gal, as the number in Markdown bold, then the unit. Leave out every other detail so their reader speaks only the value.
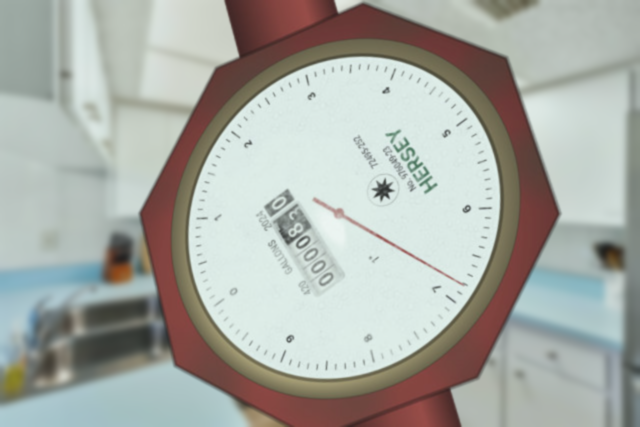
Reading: **826.8** gal
